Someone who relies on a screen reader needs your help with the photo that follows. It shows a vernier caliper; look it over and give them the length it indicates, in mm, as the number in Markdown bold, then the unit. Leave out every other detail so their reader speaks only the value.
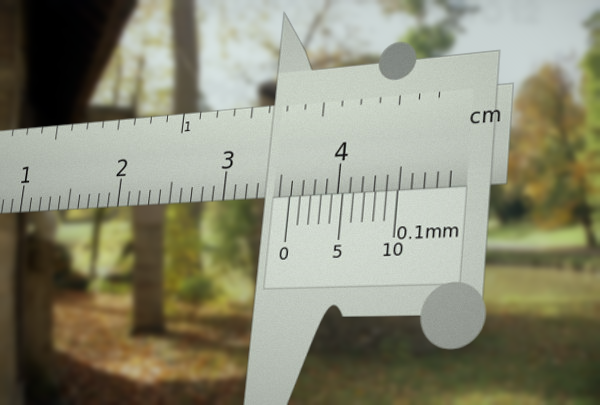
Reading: **35.9** mm
